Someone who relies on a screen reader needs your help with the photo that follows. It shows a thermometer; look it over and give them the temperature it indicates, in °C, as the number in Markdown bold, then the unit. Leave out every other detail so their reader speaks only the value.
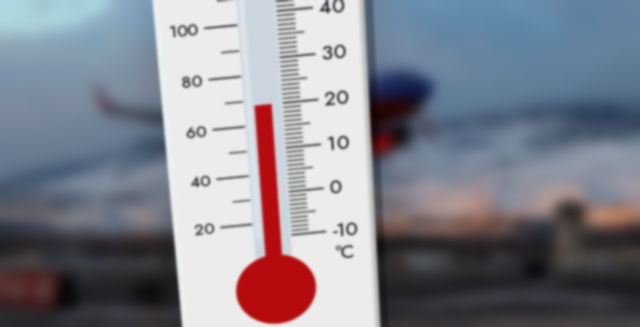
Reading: **20** °C
